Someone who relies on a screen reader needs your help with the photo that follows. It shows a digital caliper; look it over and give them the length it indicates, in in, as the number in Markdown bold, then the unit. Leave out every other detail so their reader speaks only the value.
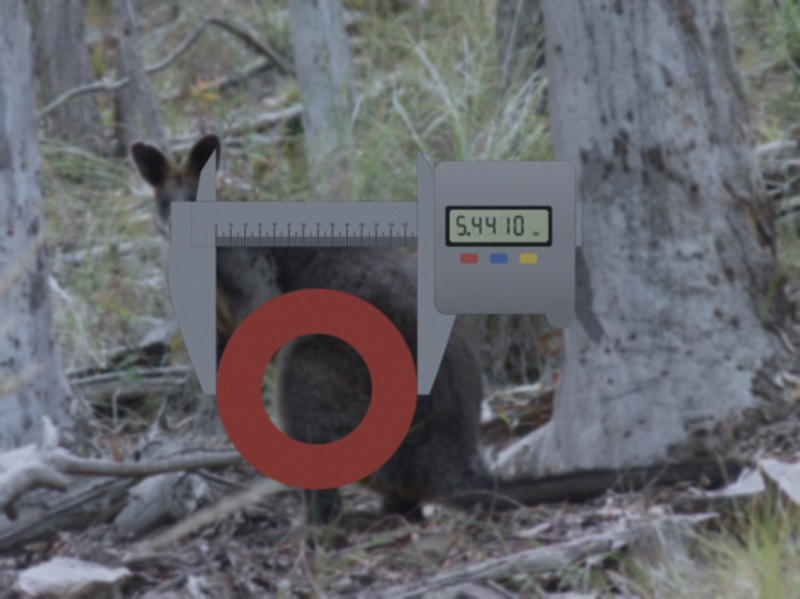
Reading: **5.4410** in
